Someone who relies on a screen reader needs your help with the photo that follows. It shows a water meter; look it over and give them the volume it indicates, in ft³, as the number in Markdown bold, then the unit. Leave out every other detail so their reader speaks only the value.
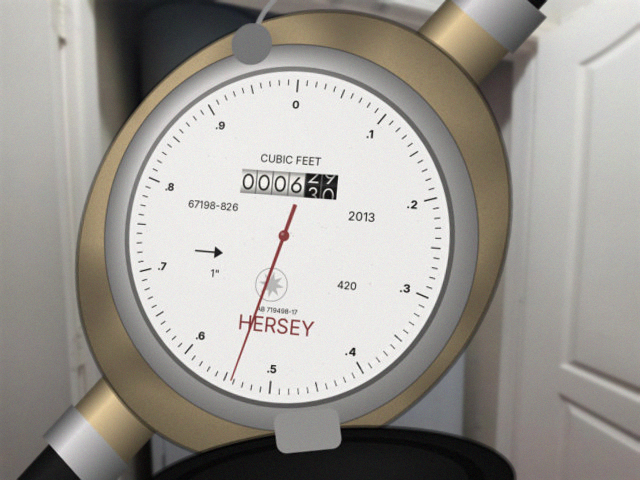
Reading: **629.54** ft³
